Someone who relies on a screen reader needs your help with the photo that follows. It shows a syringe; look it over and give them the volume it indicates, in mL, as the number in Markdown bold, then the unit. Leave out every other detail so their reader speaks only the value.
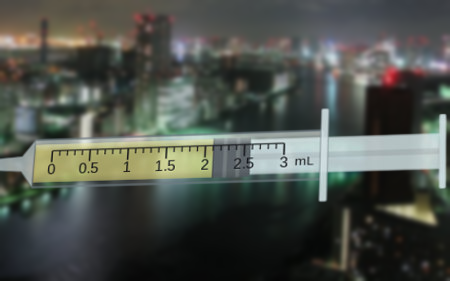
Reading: **2.1** mL
